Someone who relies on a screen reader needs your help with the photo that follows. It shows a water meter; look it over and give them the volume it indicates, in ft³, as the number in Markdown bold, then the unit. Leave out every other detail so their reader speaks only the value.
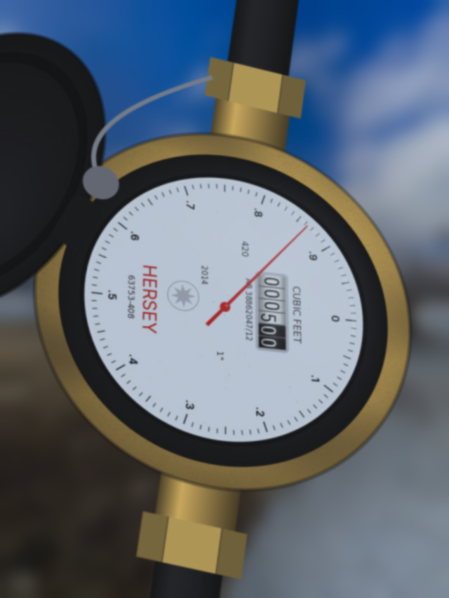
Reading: **499.86** ft³
